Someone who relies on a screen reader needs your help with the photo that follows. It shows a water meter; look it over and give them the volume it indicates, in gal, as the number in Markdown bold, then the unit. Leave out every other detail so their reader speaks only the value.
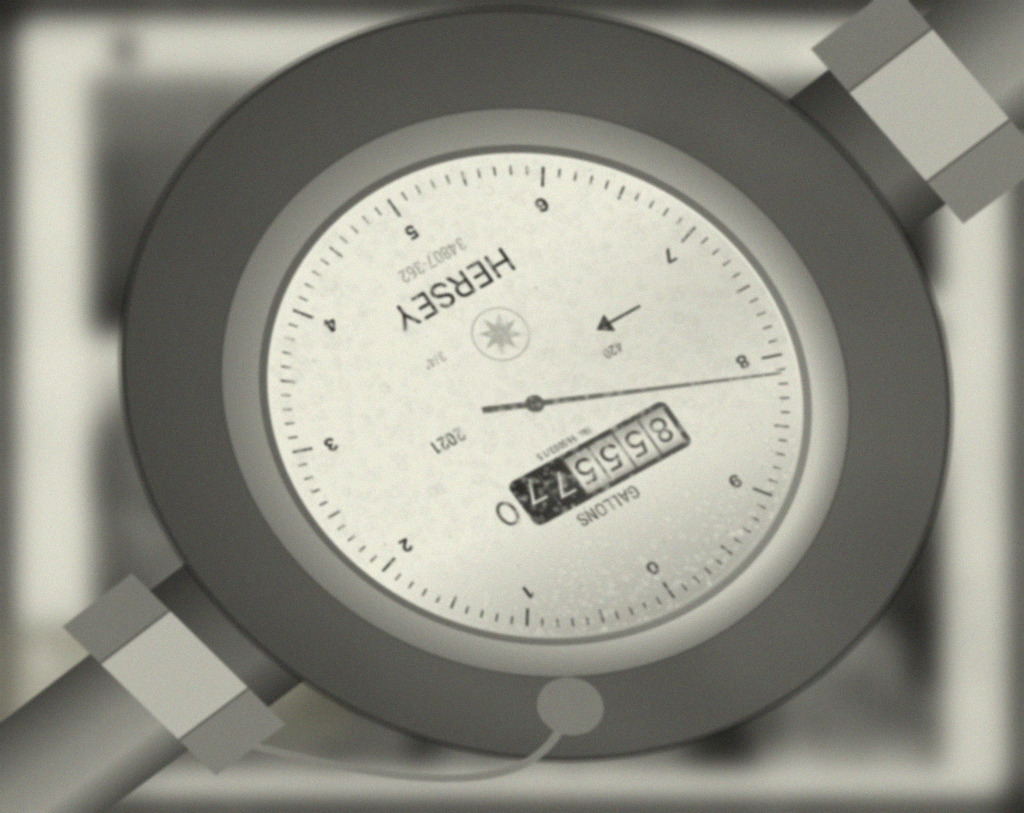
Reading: **8555768.1** gal
